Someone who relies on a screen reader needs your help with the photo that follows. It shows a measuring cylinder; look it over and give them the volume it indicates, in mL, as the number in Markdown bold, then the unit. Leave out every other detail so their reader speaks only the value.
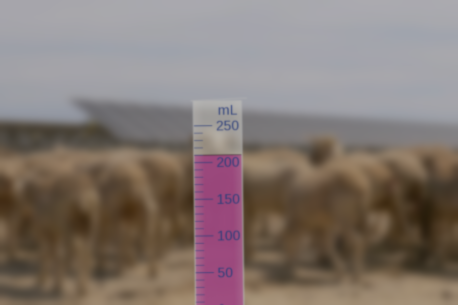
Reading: **210** mL
